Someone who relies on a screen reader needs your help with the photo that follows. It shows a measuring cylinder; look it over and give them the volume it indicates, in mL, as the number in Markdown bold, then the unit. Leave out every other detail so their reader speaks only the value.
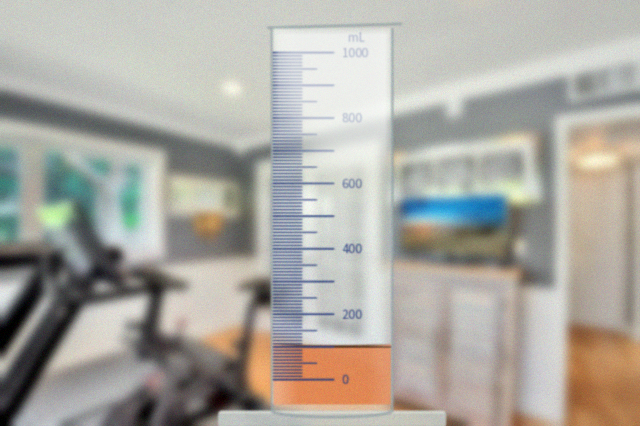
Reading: **100** mL
